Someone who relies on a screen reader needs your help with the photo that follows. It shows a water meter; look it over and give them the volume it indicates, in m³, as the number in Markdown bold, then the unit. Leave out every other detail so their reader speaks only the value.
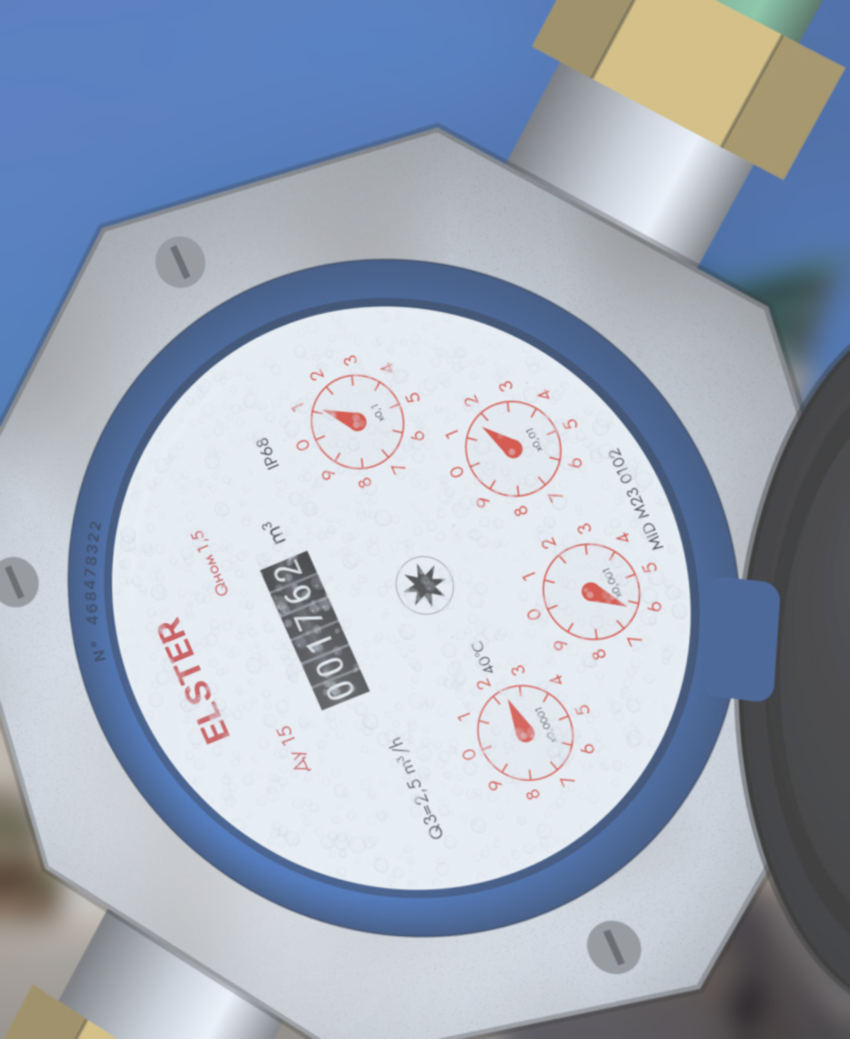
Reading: **1762.1162** m³
